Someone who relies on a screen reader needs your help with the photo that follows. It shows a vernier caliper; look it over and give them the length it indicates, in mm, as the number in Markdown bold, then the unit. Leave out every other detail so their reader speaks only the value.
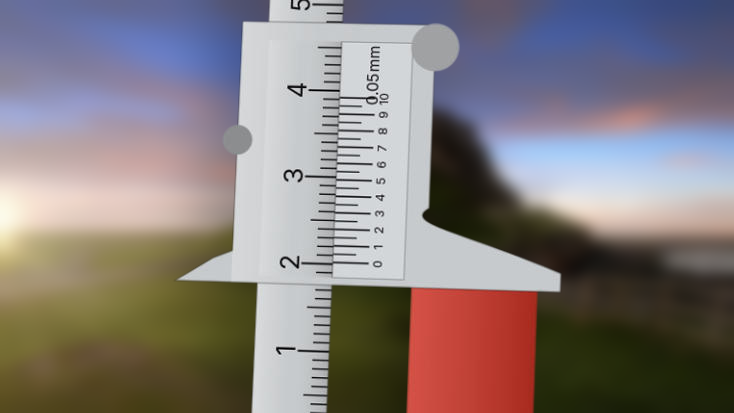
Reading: **20.2** mm
